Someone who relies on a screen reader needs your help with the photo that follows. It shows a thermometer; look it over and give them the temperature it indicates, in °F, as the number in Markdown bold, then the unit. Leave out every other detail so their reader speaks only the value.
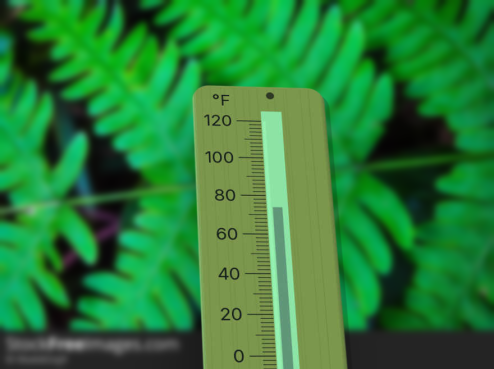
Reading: **74** °F
